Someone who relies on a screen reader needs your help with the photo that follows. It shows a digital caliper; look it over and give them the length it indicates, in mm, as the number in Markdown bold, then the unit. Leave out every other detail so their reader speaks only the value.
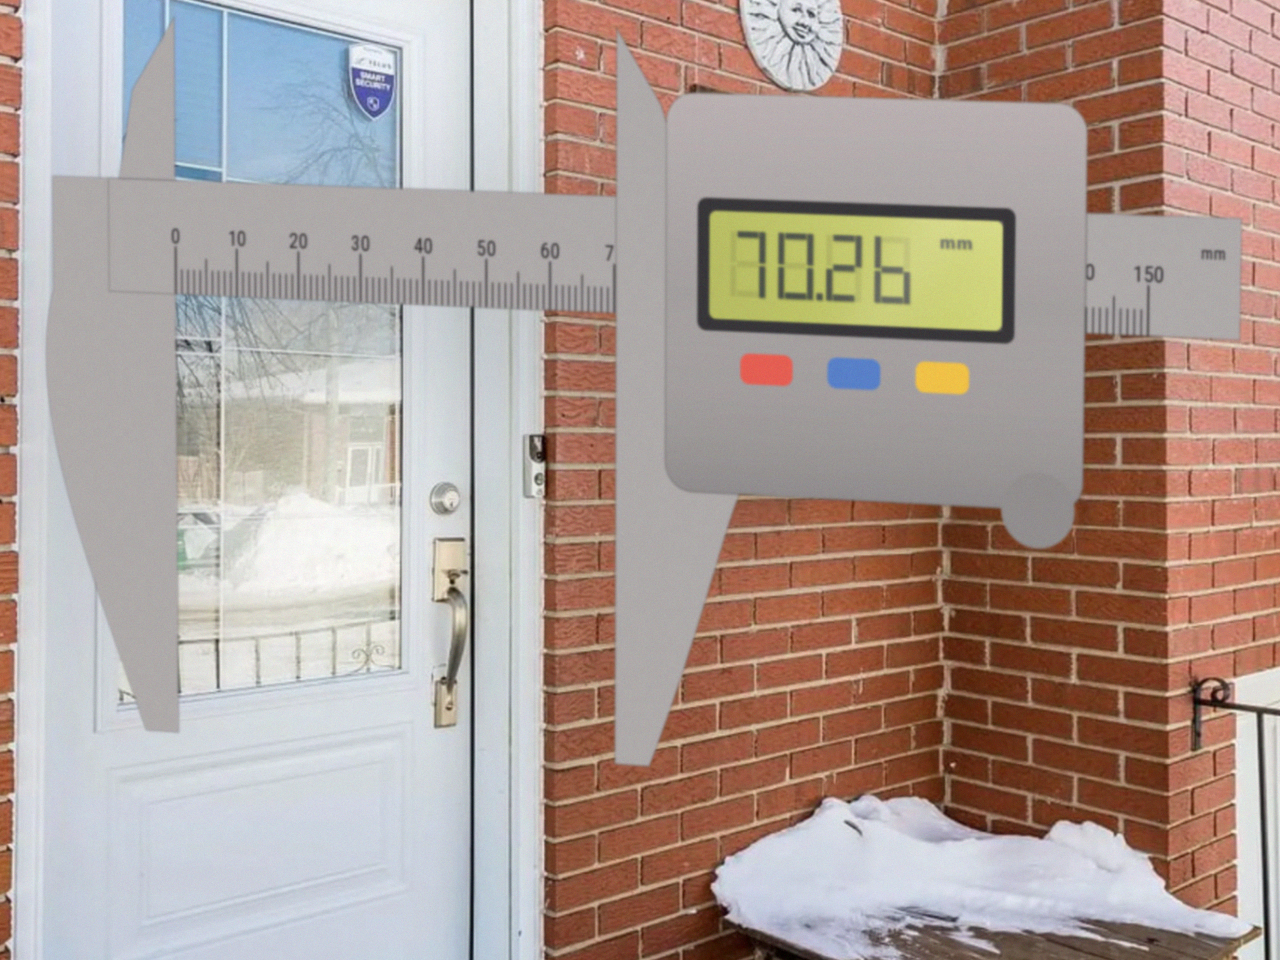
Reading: **70.26** mm
